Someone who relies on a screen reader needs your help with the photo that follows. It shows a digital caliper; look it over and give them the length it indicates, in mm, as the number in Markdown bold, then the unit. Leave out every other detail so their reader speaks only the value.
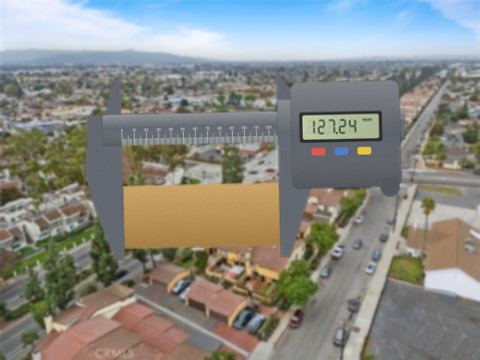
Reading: **127.24** mm
